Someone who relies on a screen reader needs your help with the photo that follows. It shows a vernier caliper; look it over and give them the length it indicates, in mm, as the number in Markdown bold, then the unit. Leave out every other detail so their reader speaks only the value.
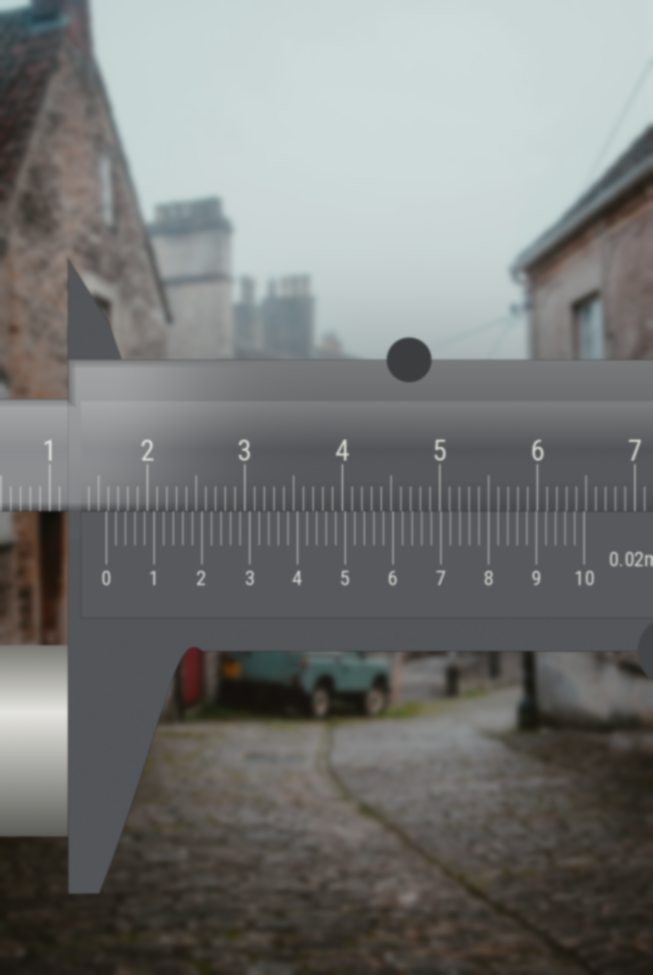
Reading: **15.8** mm
